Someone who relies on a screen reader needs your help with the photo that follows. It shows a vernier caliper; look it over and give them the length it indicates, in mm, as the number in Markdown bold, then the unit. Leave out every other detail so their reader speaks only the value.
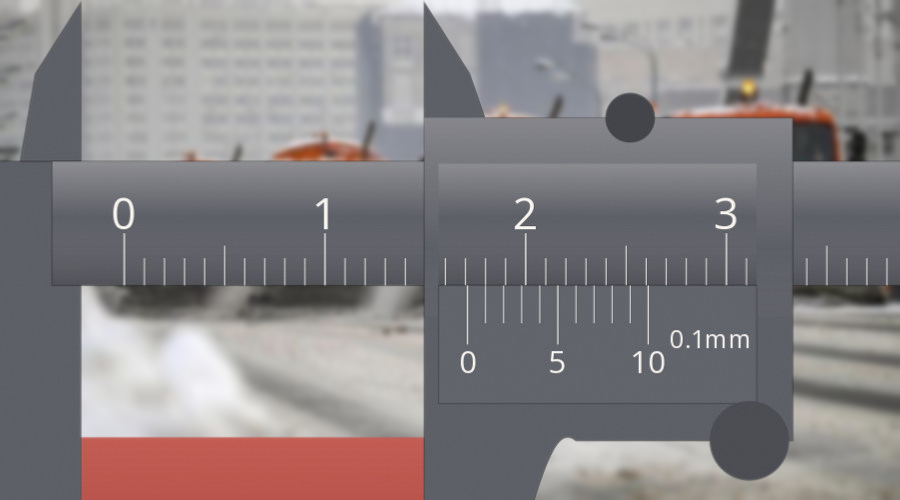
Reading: **17.1** mm
